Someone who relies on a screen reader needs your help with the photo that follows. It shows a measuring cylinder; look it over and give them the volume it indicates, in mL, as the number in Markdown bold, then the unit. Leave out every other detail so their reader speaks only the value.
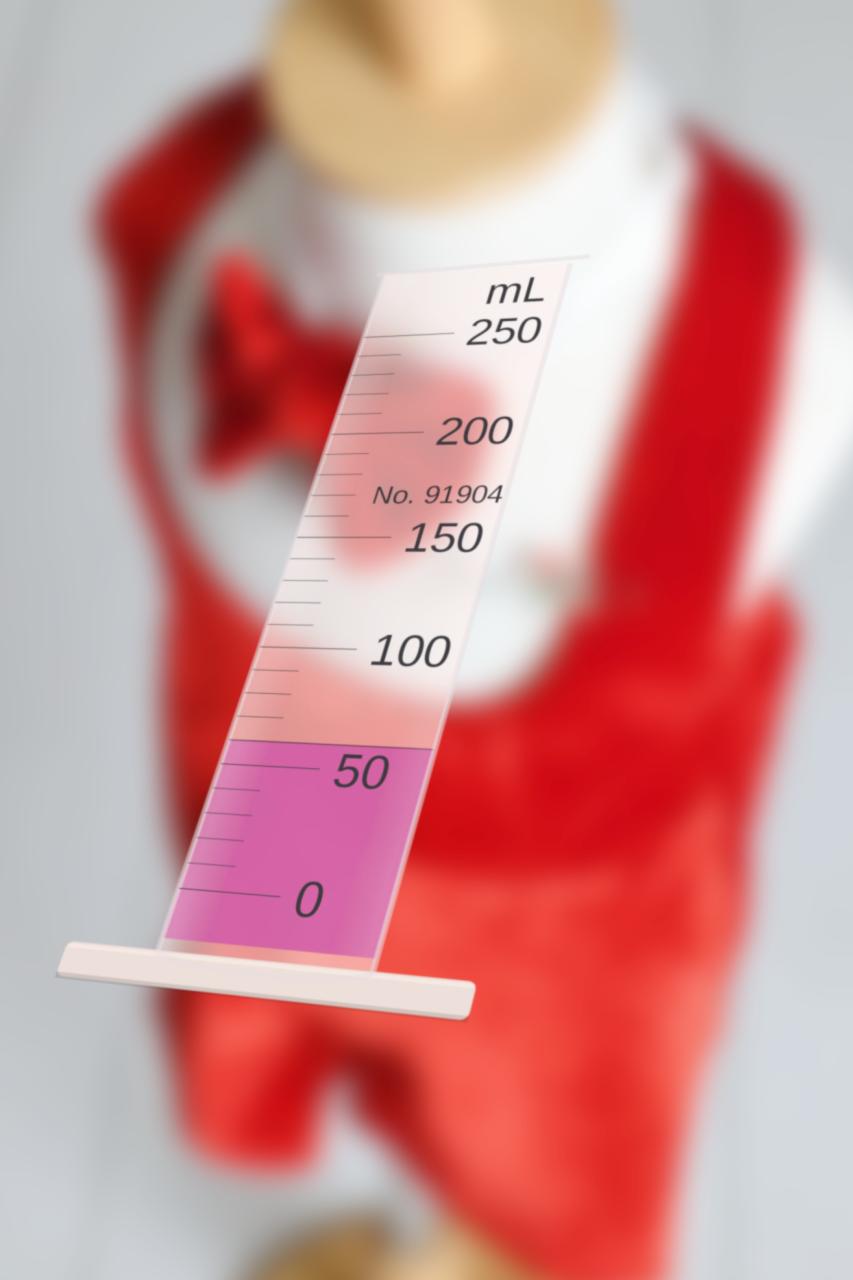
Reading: **60** mL
